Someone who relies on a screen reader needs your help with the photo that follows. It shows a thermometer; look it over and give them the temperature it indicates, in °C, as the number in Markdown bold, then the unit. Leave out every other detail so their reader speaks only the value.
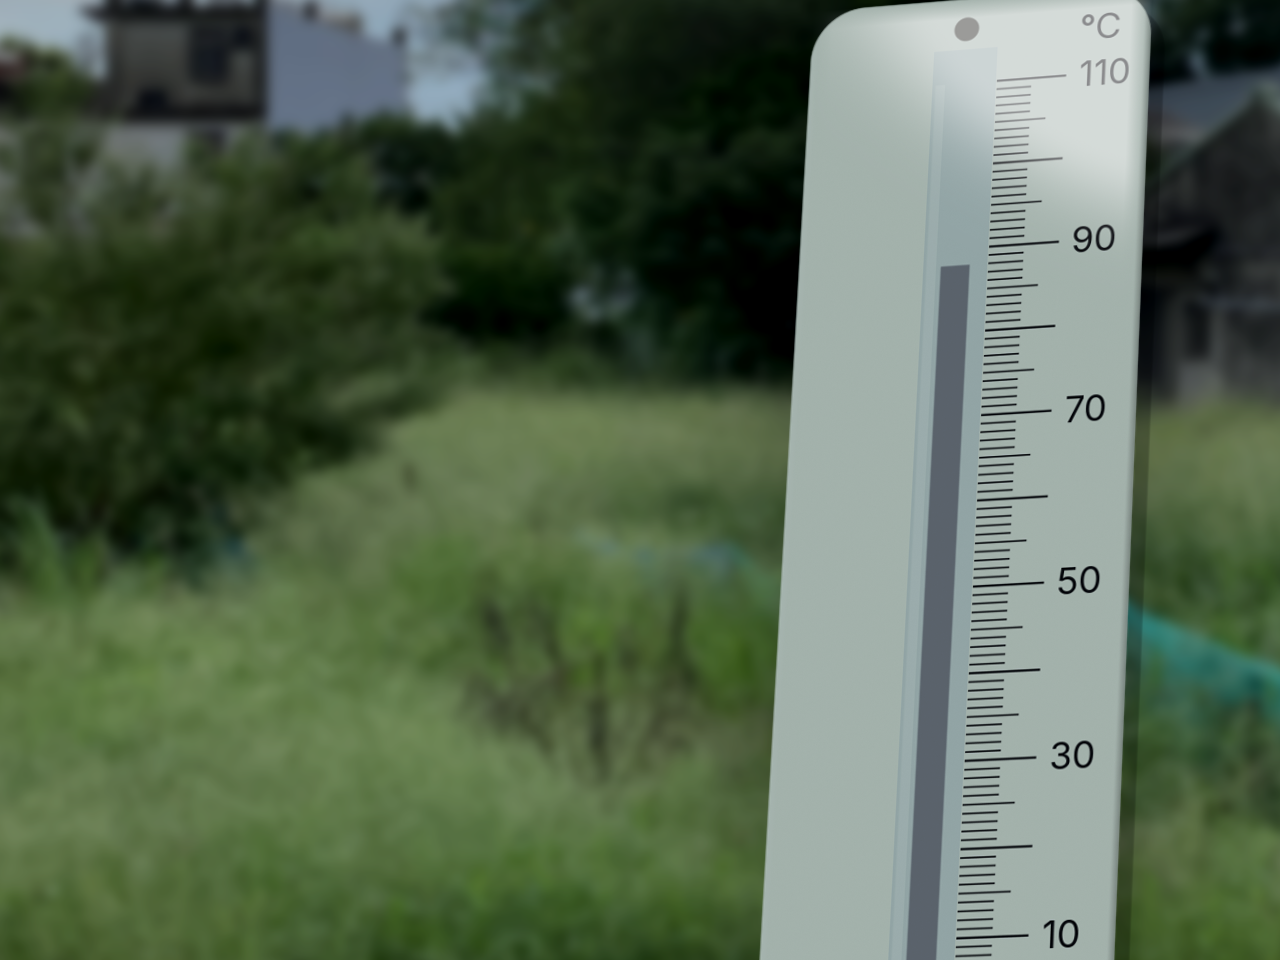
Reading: **88** °C
